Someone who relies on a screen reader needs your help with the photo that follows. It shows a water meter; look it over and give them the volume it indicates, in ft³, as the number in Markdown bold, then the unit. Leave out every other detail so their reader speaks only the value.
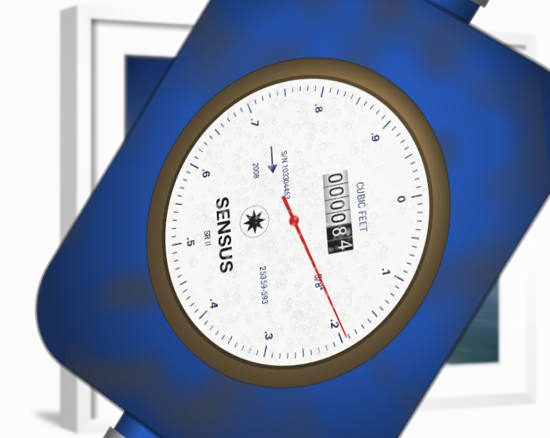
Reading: **84.19** ft³
